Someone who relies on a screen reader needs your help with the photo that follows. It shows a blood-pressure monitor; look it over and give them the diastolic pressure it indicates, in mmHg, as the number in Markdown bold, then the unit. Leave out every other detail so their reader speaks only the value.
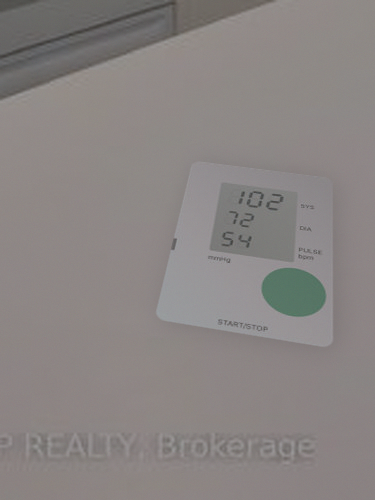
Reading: **72** mmHg
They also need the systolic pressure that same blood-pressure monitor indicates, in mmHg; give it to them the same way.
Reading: **102** mmHg
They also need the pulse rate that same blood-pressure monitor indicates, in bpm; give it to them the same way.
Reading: **54** bpm
